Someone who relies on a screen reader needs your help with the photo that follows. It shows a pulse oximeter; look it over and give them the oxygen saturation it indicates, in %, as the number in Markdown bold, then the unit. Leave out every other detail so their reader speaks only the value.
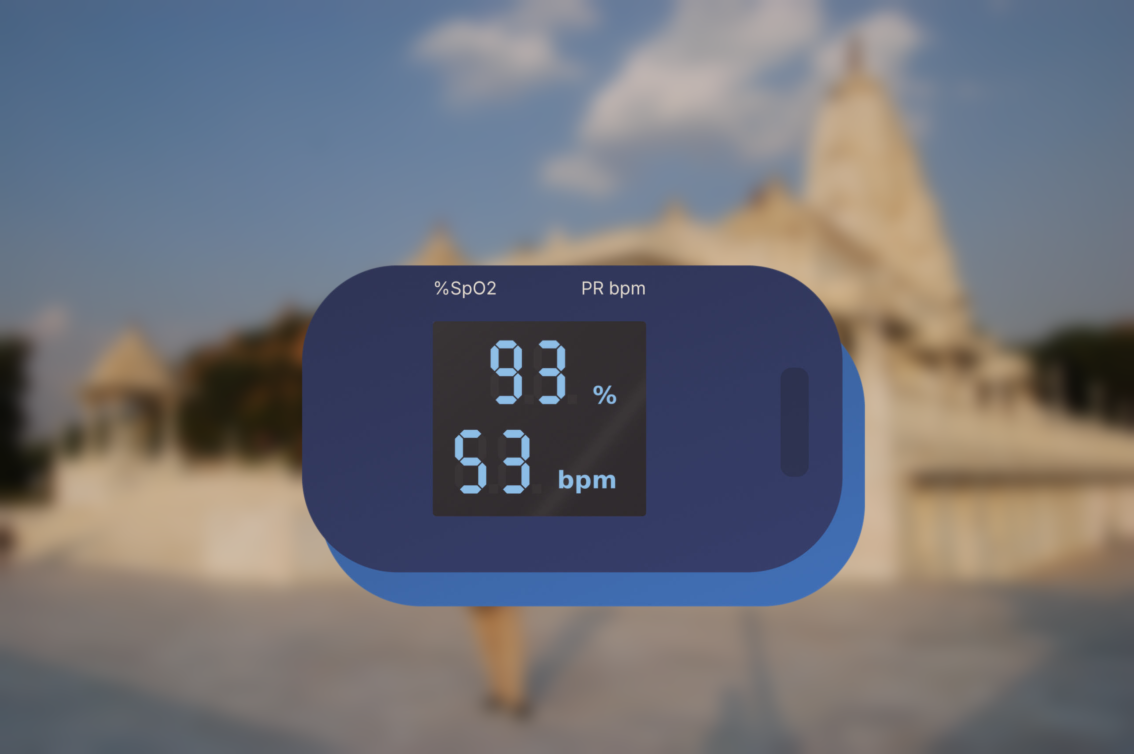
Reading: **93** %
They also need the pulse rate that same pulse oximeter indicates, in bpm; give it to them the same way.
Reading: **53** bpm
